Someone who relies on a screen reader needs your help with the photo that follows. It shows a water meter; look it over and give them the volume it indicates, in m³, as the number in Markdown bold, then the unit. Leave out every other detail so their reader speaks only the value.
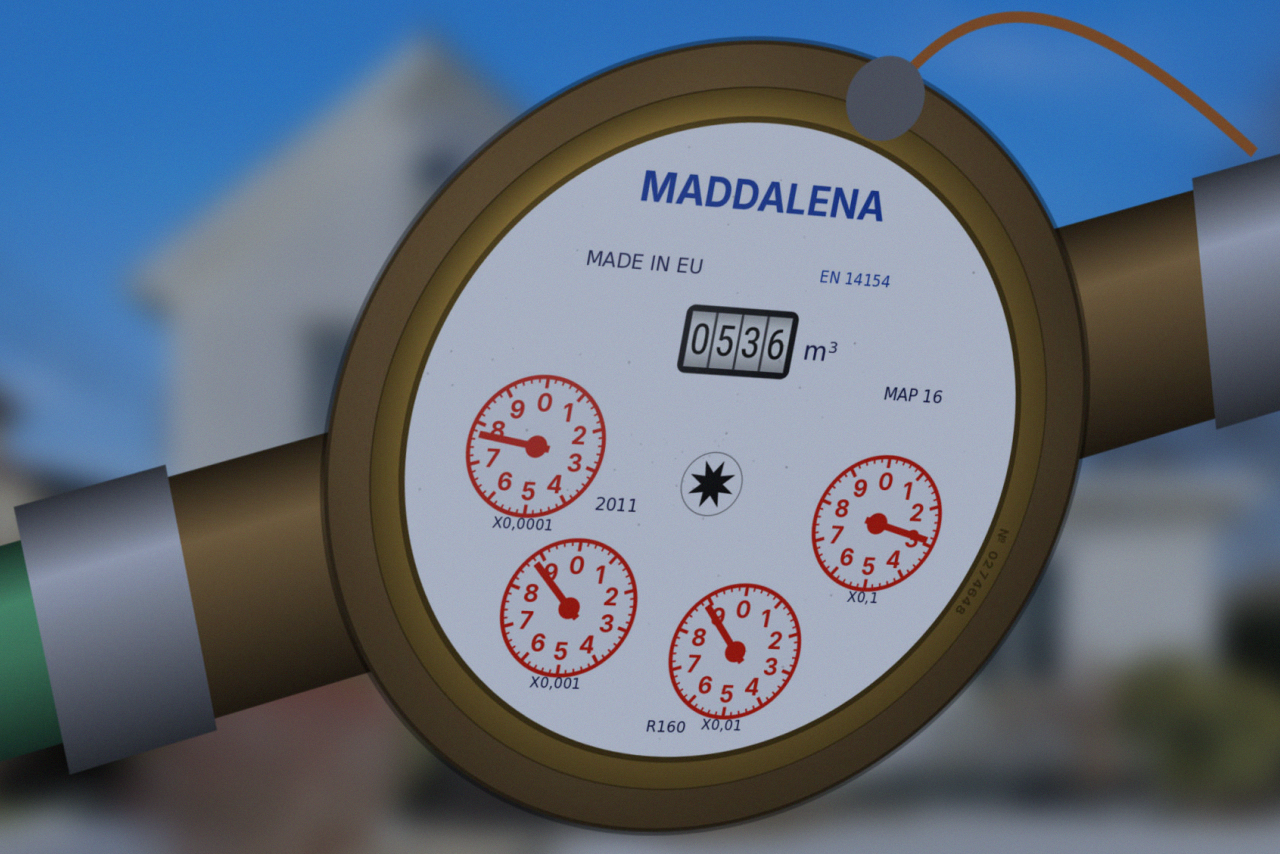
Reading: **536.2887** m³
